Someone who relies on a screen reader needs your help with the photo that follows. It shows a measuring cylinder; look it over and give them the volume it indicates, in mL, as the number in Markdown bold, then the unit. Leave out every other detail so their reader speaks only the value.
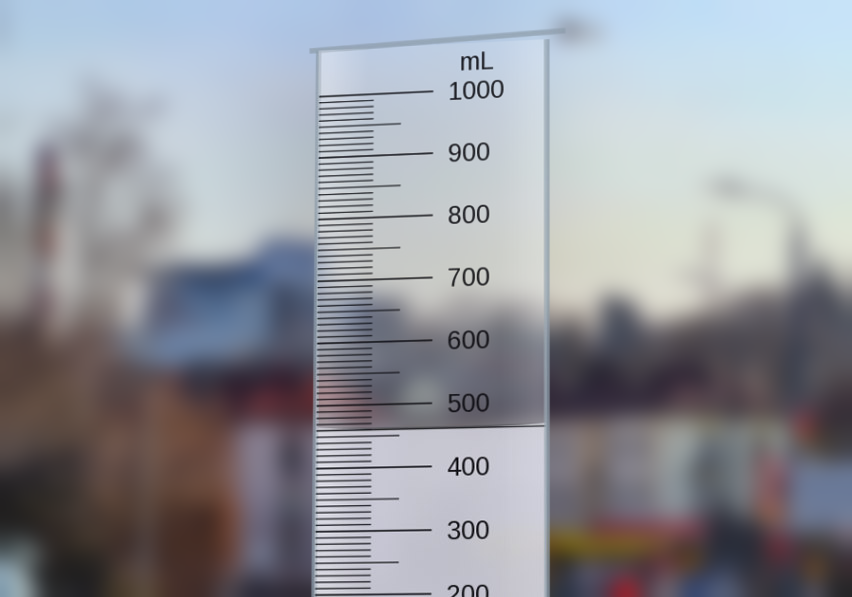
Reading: **460** mL
